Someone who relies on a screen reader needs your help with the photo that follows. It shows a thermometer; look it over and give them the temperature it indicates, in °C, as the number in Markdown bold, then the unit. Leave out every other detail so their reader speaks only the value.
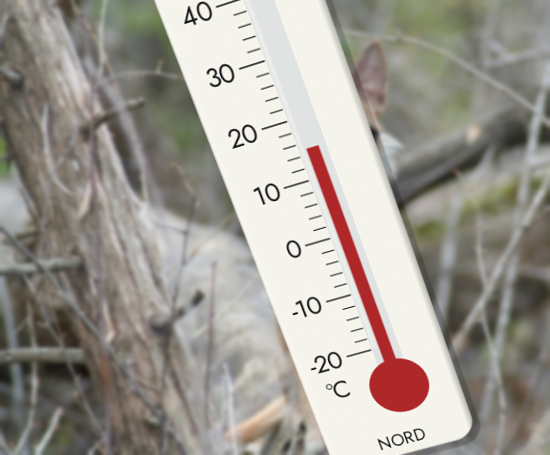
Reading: **15** °C
